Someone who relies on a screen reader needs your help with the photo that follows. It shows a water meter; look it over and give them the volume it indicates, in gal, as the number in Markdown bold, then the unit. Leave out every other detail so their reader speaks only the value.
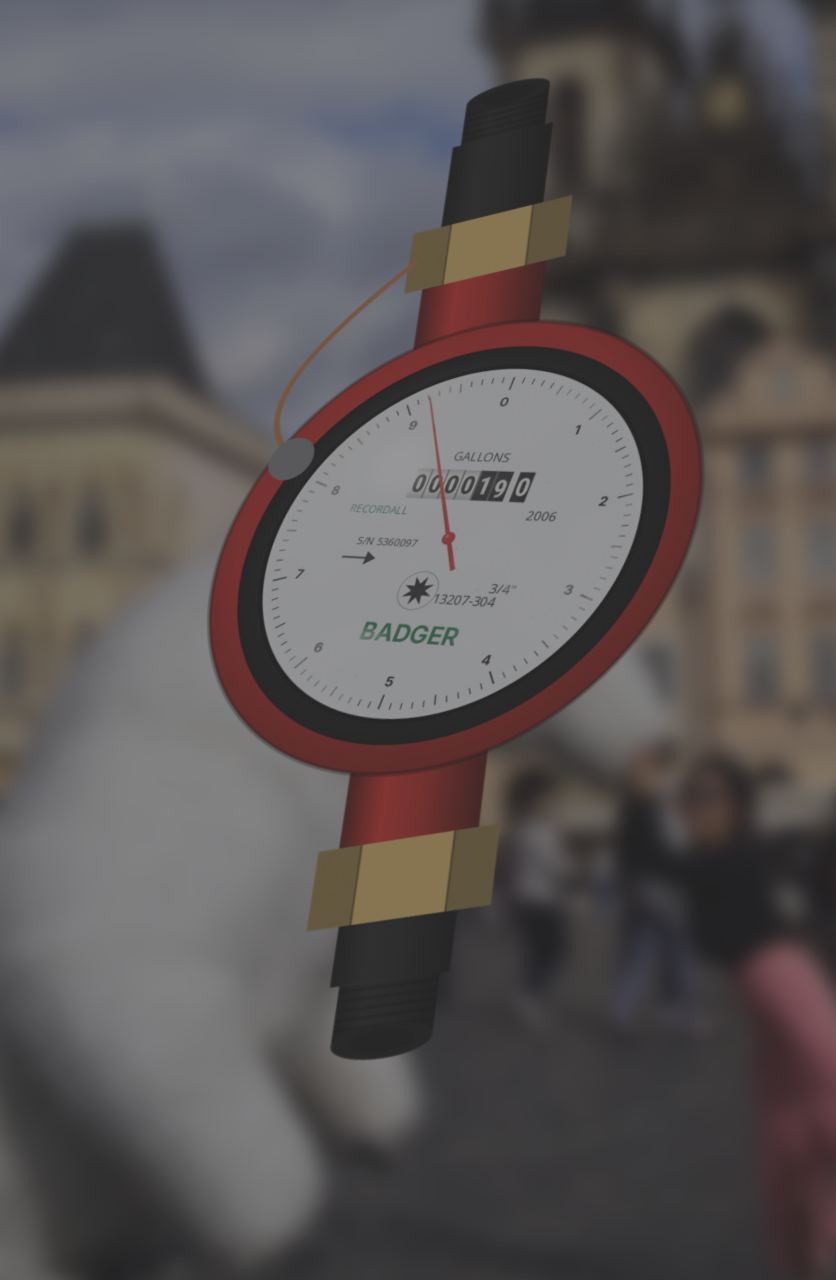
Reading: **189.2** gal
